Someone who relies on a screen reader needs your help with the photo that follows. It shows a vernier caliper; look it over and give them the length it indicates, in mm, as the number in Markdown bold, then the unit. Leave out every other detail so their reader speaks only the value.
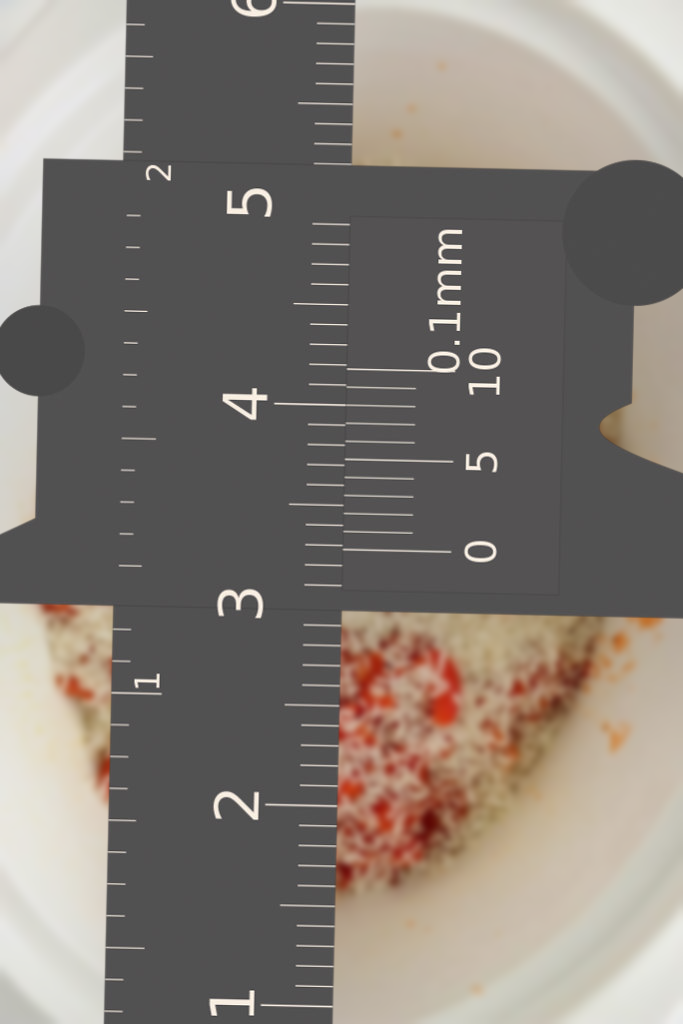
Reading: **32.8** mm
